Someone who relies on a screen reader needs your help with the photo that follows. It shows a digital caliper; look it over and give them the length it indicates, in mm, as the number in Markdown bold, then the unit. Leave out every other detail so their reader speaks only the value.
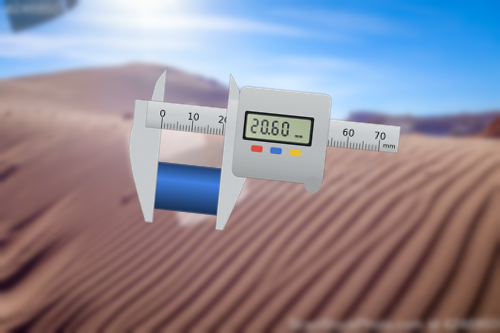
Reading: **20.60** mm
